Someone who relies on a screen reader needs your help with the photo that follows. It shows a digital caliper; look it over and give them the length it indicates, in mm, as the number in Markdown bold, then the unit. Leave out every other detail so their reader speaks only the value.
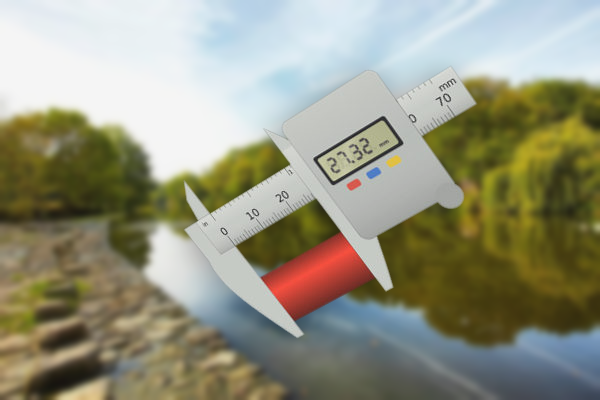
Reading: **27.32** mm
